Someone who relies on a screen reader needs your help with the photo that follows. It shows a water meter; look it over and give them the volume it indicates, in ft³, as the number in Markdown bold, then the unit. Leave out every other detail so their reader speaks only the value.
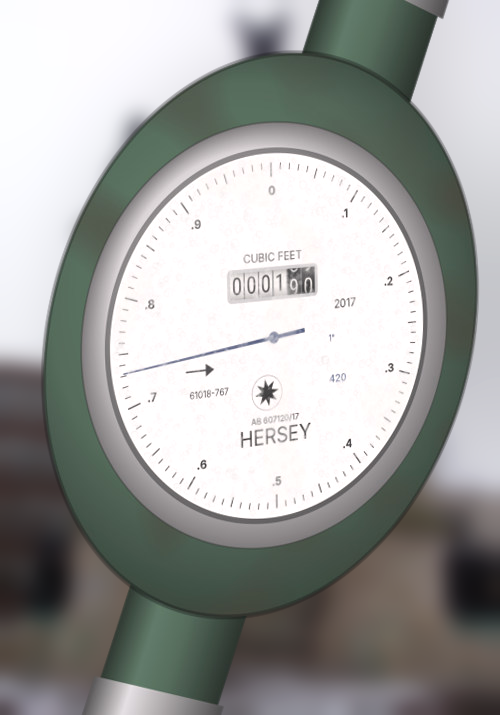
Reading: **189.73** ft³
